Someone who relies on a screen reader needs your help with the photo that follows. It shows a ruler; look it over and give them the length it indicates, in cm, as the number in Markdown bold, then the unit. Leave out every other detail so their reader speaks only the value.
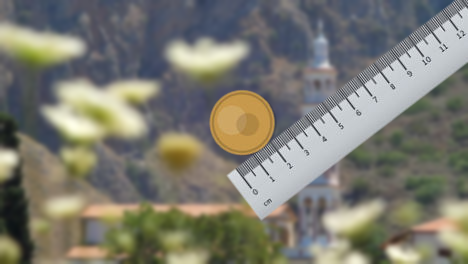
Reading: **3** cm
